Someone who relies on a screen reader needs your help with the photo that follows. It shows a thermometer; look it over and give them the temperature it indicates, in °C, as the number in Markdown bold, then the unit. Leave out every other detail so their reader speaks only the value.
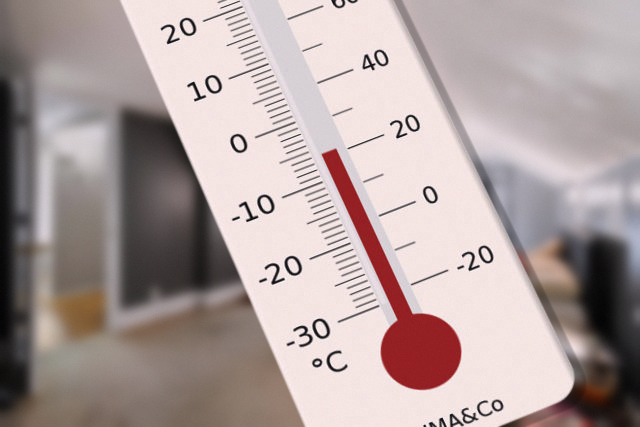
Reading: **-6** °C
